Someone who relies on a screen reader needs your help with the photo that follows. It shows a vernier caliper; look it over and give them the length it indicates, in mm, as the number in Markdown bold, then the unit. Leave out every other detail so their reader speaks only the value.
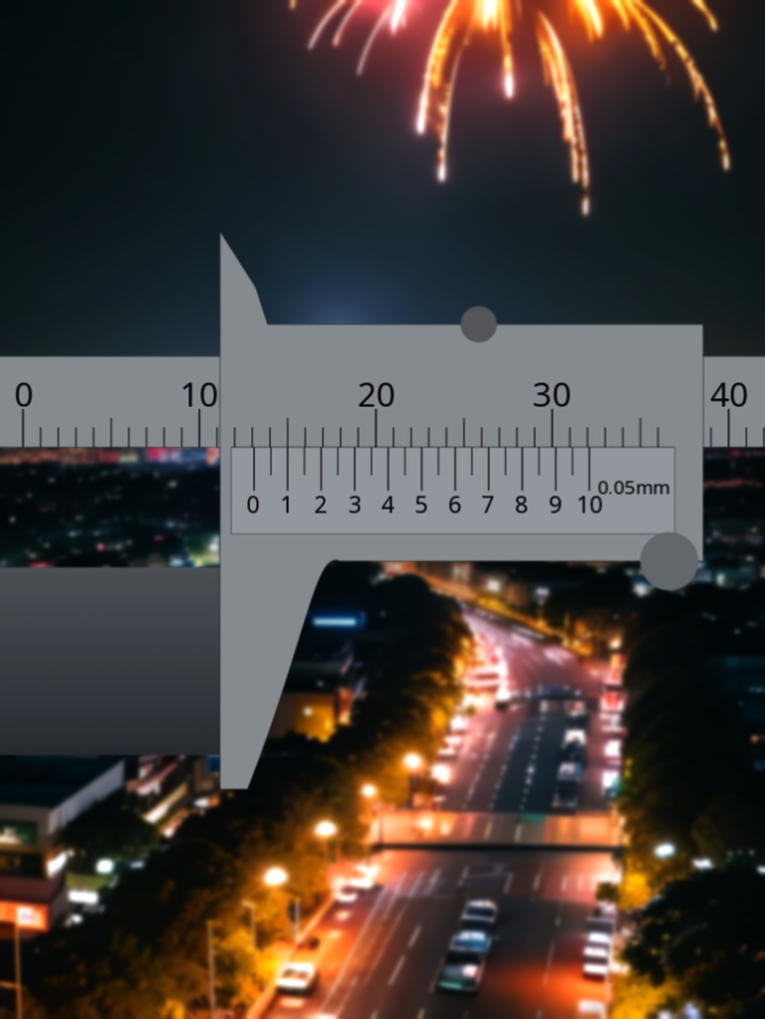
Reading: **13.1** mm
